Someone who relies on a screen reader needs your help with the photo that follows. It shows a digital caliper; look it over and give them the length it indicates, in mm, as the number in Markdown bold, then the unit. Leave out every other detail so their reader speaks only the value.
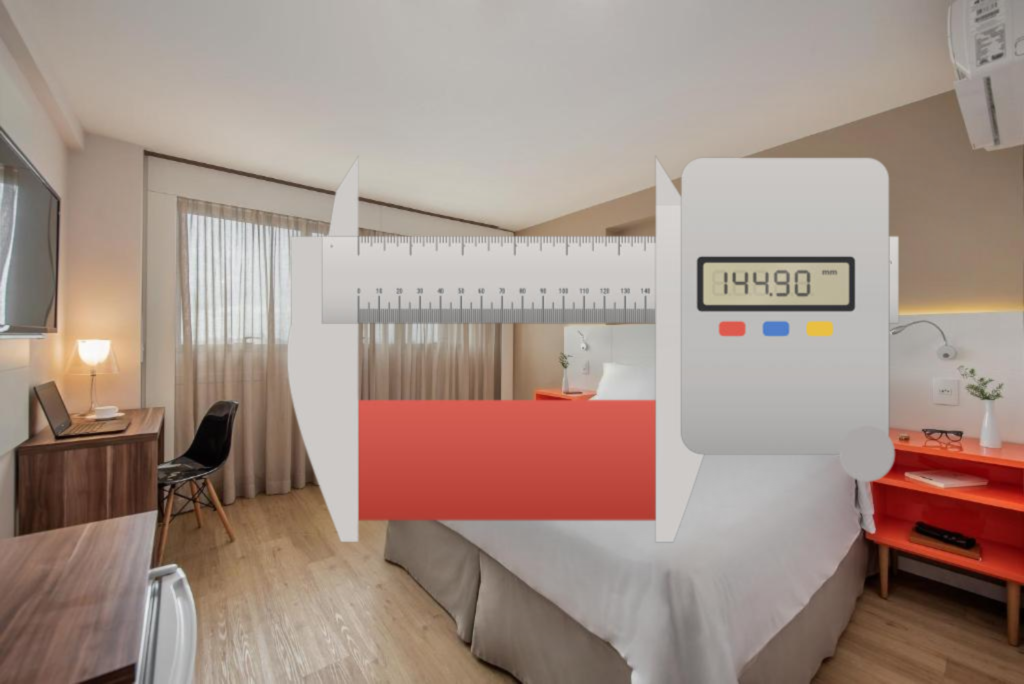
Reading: **144.90** mm
